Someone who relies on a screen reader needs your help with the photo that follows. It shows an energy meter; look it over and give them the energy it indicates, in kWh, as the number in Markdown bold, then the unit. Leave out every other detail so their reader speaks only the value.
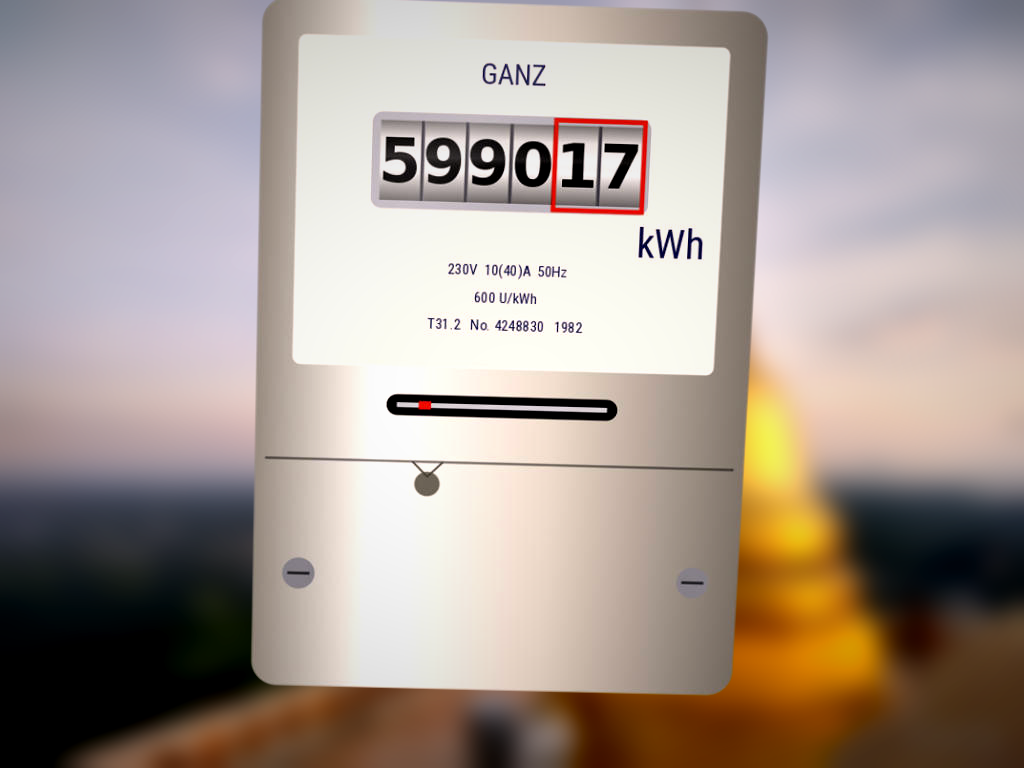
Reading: **5990.17** kWh
